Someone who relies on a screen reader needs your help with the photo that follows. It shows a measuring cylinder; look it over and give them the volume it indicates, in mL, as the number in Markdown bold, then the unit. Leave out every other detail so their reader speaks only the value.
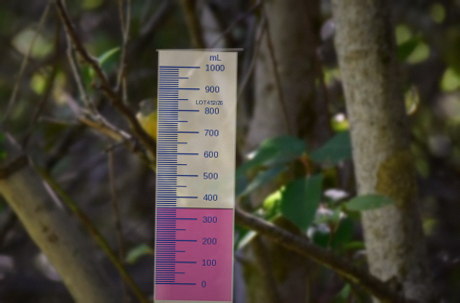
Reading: **350** mL
